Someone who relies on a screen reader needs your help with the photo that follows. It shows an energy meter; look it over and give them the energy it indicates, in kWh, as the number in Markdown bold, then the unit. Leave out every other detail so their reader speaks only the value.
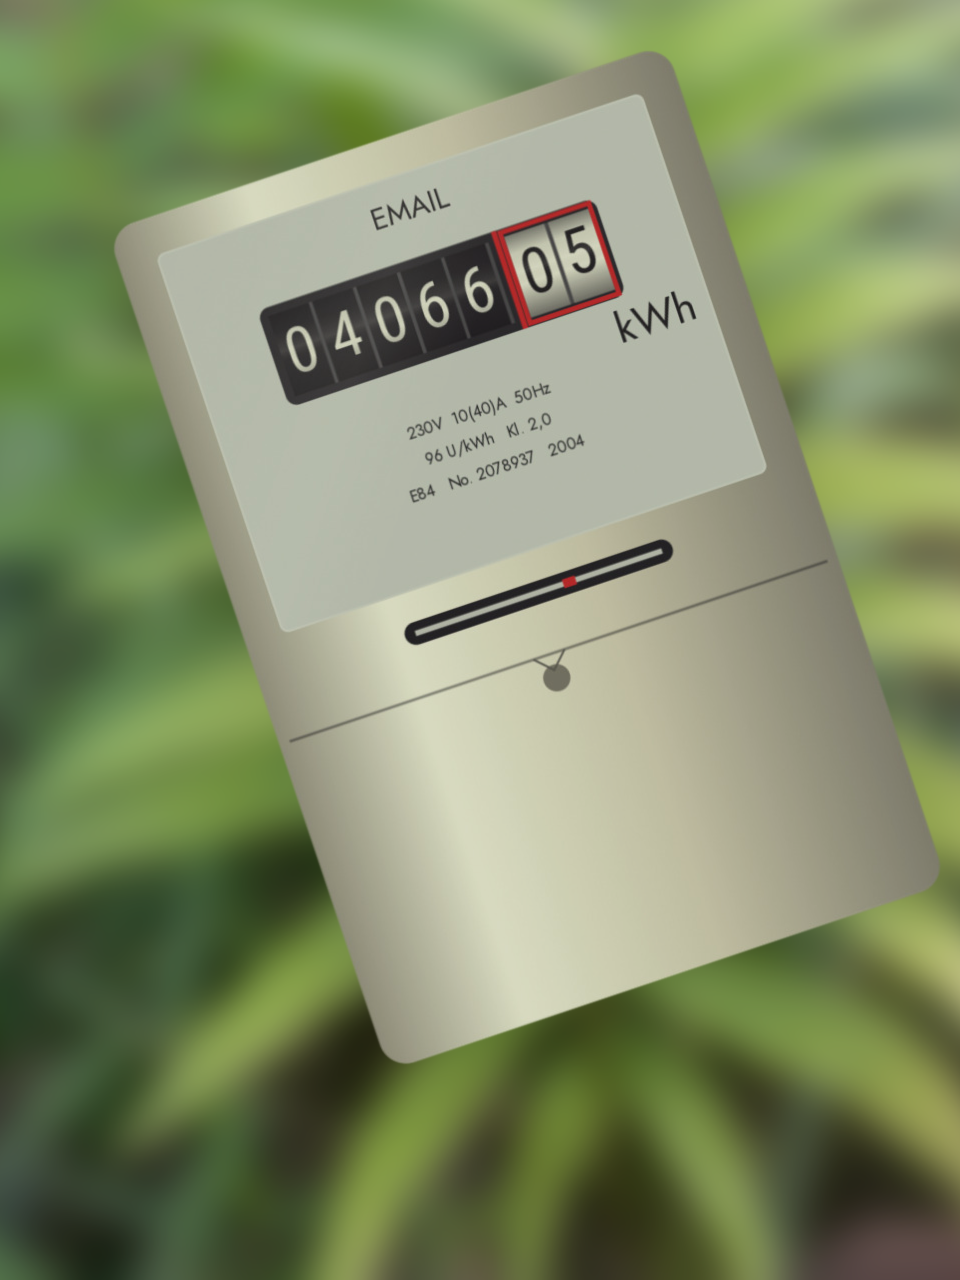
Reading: **4066.05** kWh
